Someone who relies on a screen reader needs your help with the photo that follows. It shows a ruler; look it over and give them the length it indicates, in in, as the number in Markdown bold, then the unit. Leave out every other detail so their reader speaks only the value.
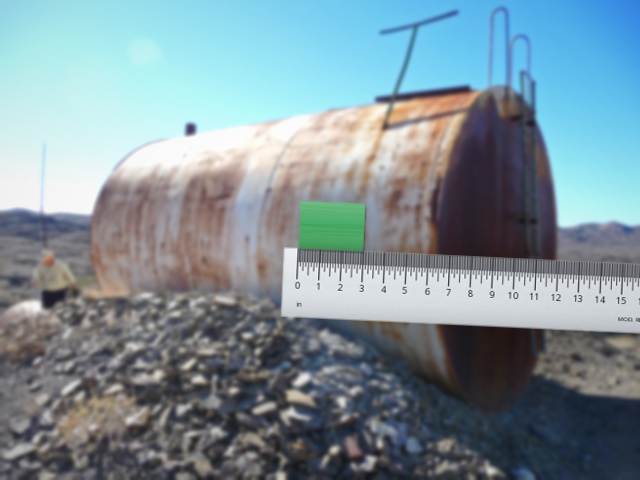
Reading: **3** in
